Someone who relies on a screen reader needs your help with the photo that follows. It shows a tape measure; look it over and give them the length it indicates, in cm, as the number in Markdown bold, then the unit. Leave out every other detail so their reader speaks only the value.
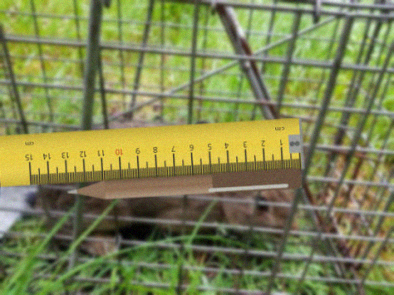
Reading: **13** cm
